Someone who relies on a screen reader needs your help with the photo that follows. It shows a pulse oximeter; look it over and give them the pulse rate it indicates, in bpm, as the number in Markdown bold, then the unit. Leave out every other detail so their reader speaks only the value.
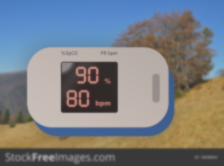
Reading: **80** bpm
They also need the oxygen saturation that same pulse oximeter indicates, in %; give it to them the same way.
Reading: **90** %
